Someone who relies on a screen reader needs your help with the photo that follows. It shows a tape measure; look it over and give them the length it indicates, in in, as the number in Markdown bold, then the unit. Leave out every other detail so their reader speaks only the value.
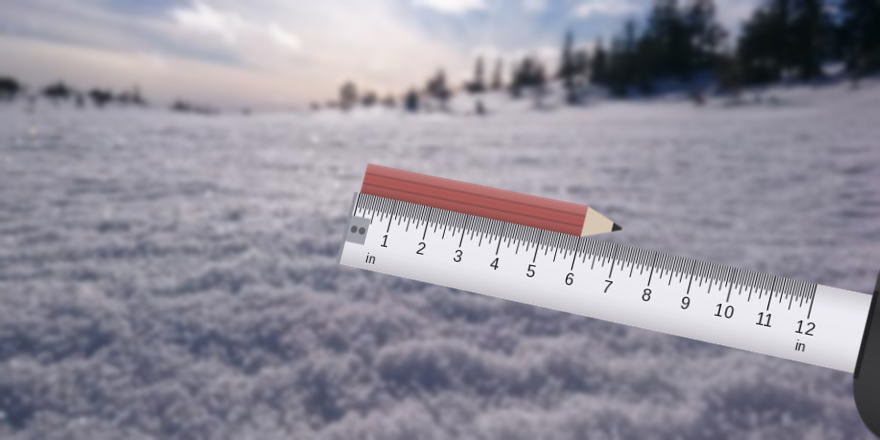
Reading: **7** in
